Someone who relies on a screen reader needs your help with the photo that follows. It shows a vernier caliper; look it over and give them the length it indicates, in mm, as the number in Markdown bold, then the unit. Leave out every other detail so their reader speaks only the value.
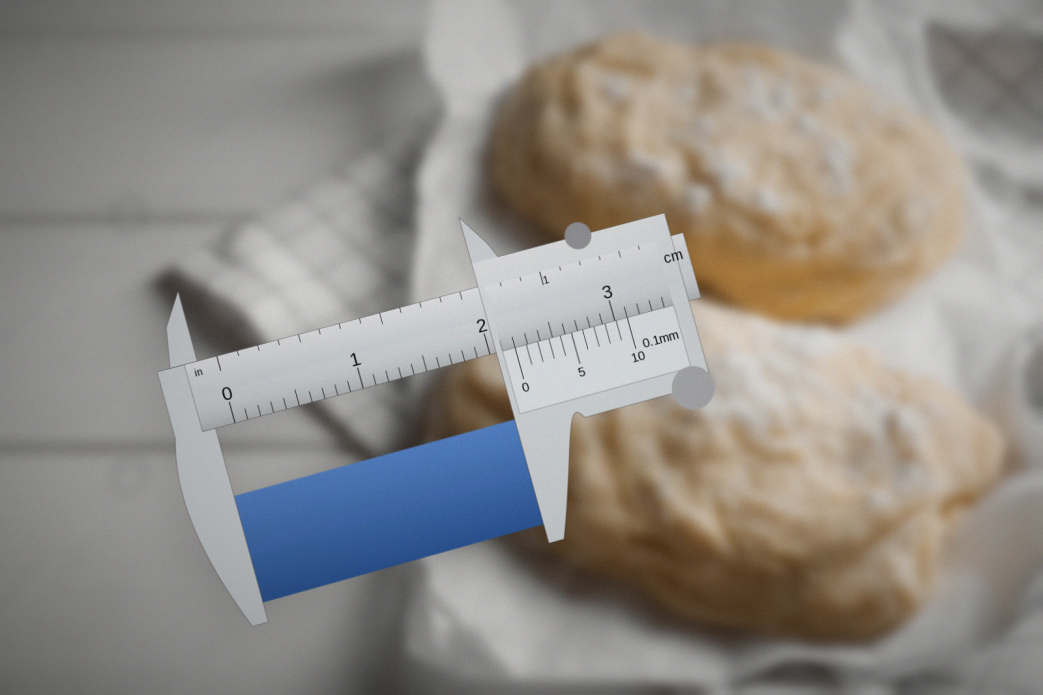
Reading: **22.0** mm
